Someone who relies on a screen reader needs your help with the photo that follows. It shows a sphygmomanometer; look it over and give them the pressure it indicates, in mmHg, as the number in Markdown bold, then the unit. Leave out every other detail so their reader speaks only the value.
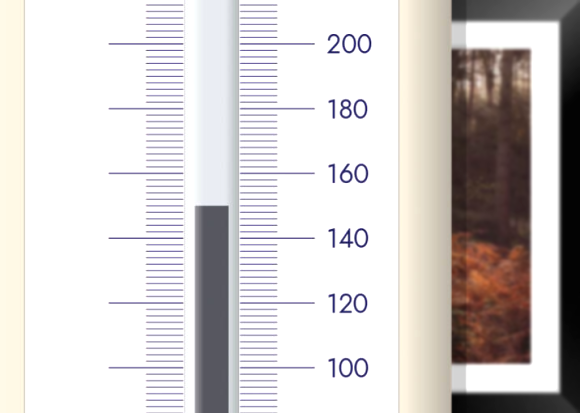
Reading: **150** mmHg
